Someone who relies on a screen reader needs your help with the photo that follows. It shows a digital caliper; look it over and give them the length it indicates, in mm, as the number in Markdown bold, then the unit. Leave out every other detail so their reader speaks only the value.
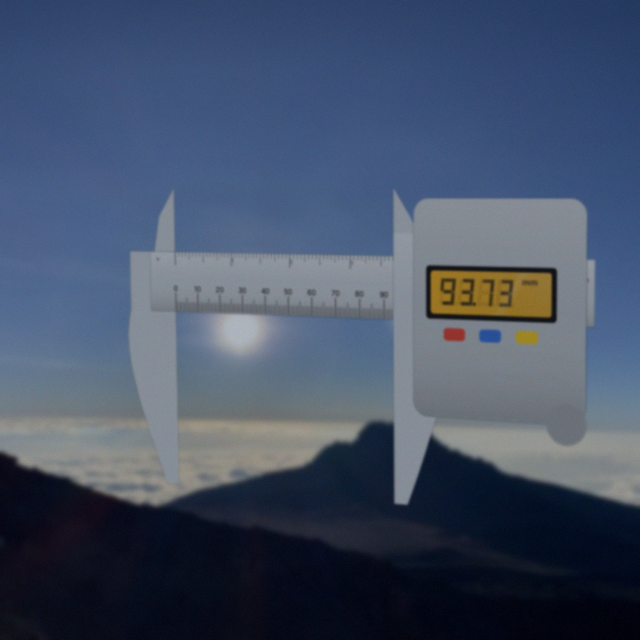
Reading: **93.73** mm
